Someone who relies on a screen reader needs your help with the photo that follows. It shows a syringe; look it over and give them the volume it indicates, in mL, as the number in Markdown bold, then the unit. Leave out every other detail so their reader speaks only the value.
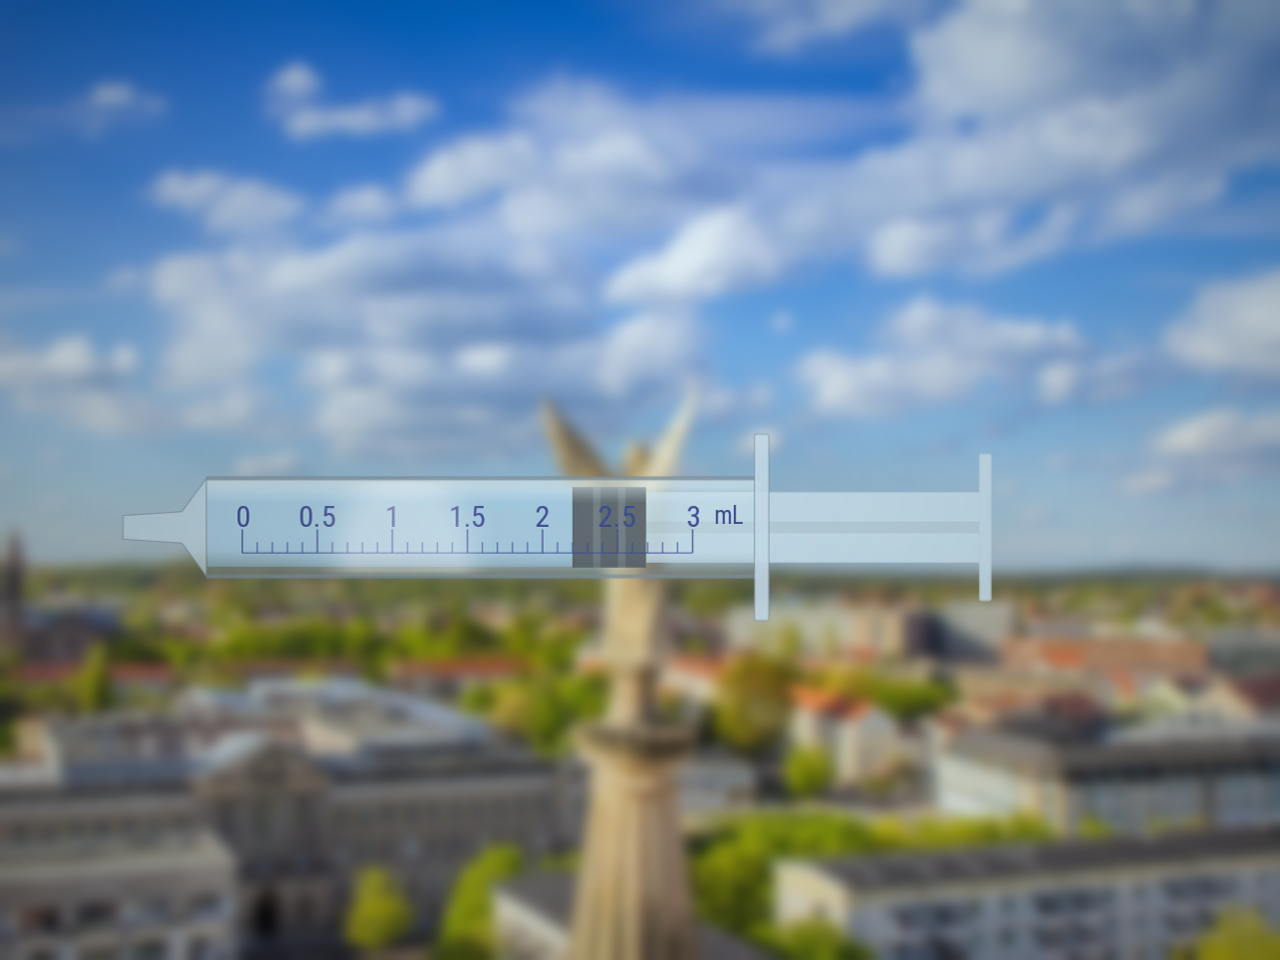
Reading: **2.2** mL
